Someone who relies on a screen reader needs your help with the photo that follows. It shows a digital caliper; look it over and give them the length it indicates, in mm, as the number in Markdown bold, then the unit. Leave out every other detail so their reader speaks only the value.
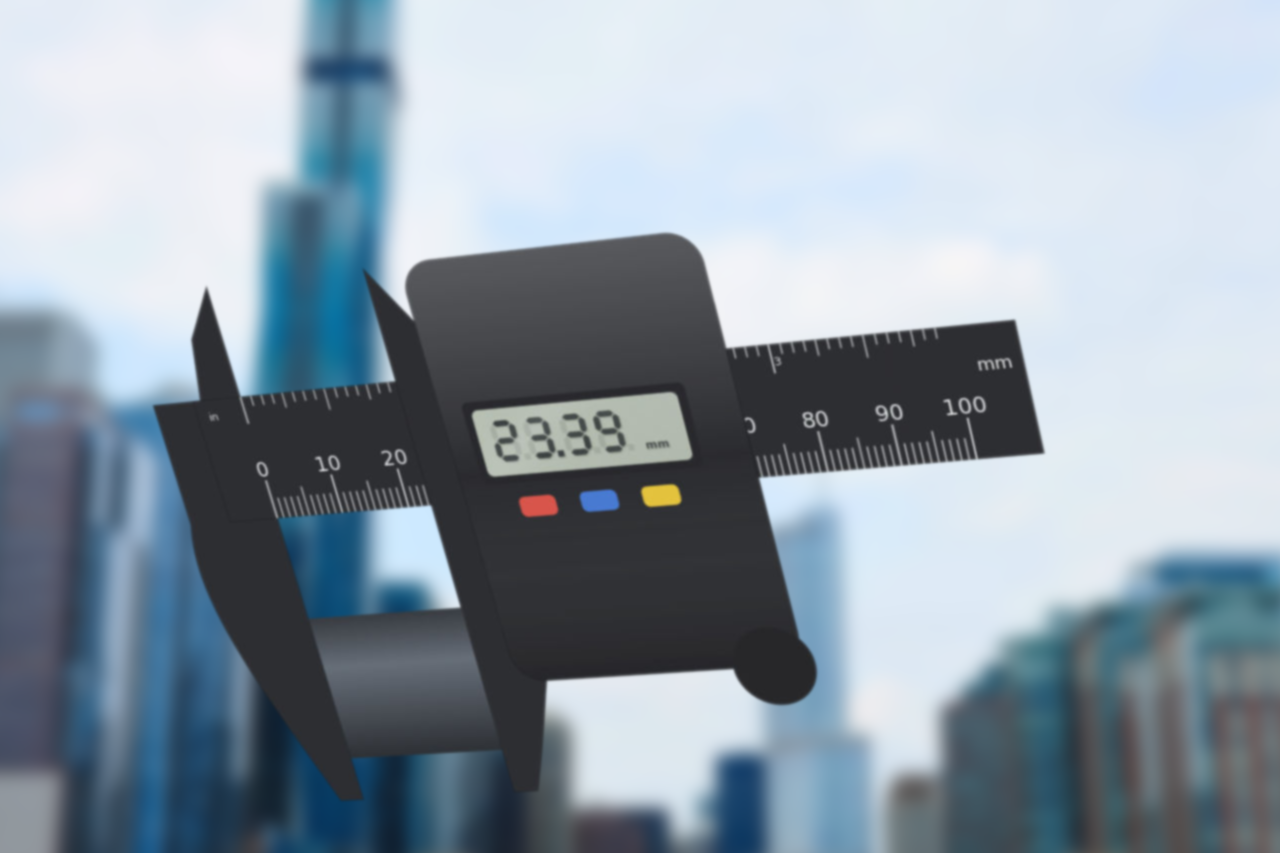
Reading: **23.39** mm
